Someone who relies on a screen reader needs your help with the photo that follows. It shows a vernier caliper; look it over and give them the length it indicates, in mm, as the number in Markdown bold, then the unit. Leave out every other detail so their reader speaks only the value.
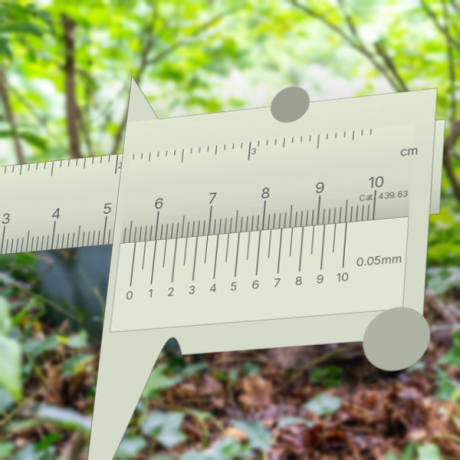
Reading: **56.2** mm
